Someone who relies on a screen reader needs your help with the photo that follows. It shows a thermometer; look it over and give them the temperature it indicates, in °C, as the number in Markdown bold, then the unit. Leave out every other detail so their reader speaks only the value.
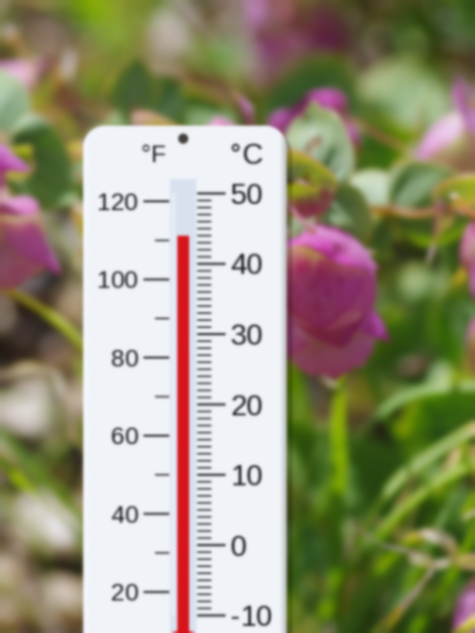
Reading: **44** °C
